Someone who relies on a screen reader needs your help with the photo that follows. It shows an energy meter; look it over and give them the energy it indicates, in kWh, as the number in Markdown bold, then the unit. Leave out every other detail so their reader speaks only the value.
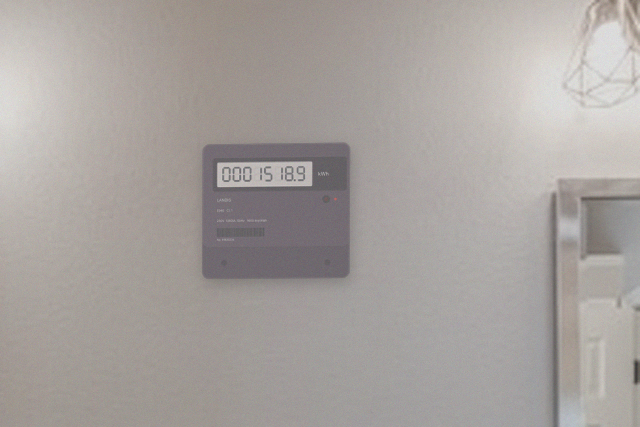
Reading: **1518.9** kWh
